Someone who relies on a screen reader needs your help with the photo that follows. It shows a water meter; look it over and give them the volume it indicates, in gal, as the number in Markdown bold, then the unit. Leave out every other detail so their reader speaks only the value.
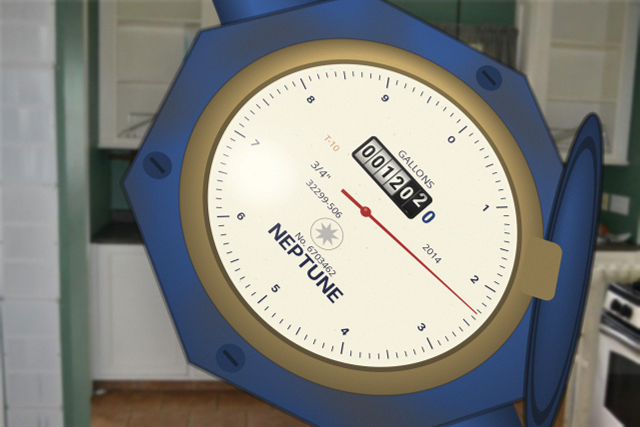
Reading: **12022.3** gal
